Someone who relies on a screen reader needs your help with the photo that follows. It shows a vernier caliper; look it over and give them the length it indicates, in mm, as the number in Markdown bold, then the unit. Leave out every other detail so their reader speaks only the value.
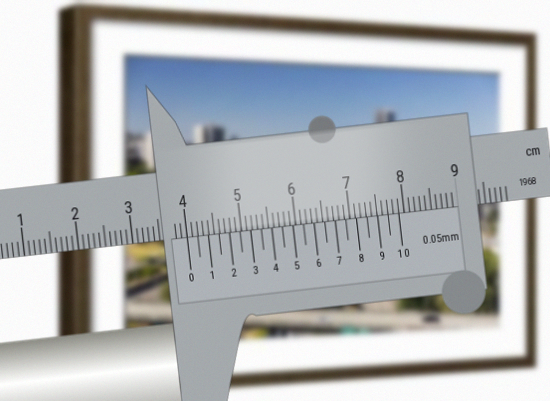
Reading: **40.0** mm
